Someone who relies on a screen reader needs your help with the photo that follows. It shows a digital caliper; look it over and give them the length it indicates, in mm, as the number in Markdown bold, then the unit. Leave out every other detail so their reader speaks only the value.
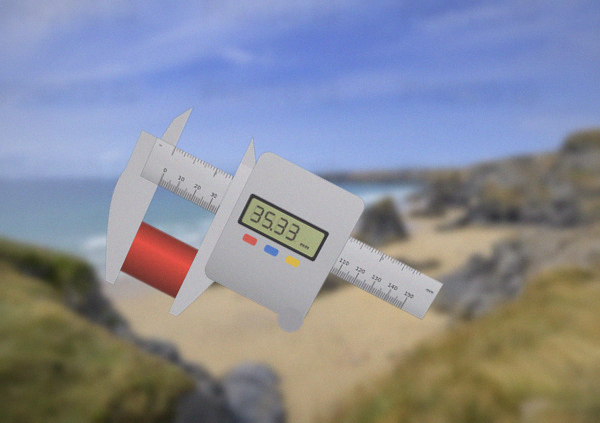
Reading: **35.33** mm
